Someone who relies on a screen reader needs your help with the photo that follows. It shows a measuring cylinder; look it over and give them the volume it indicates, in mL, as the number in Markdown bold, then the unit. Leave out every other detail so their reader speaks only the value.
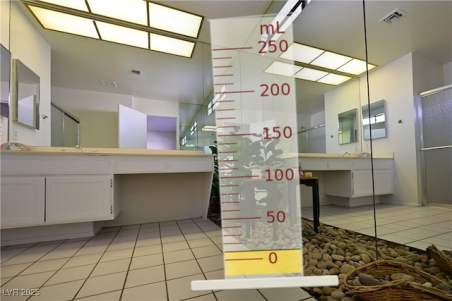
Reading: **10** mL
